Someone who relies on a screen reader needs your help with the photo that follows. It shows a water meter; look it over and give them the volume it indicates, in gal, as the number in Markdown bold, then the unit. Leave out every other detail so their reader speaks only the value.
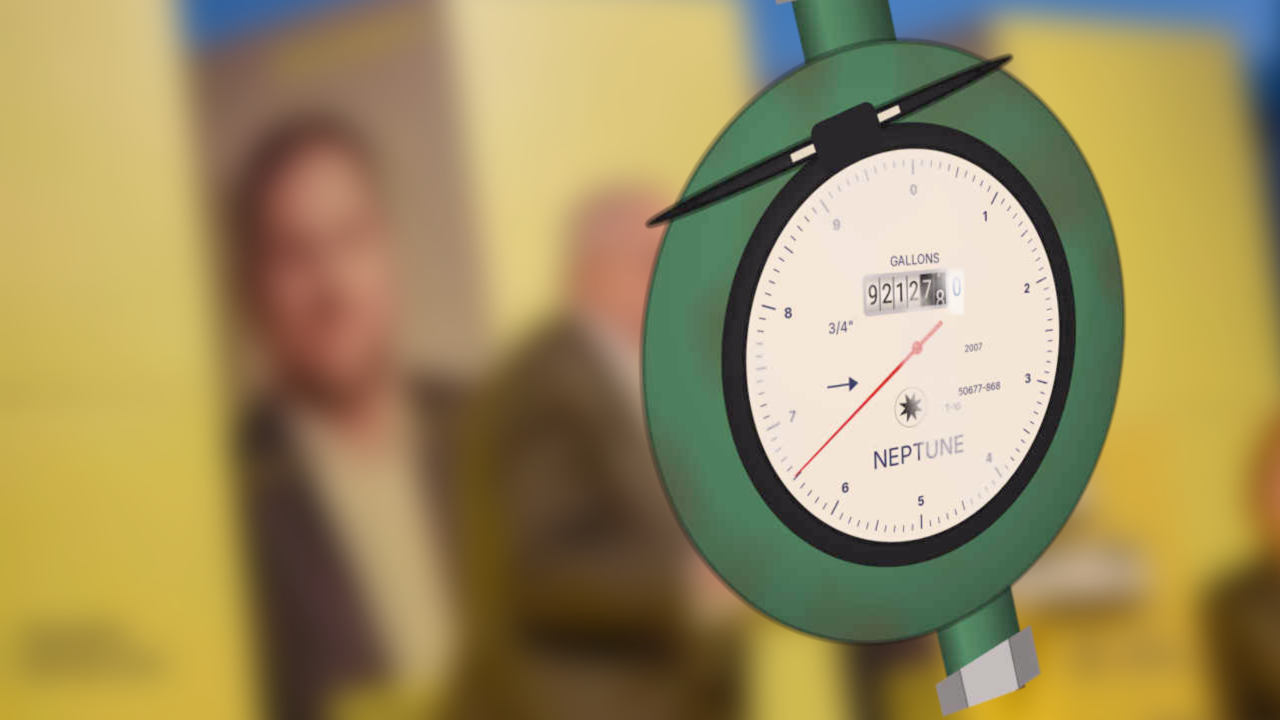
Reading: **9212776.5** gal
